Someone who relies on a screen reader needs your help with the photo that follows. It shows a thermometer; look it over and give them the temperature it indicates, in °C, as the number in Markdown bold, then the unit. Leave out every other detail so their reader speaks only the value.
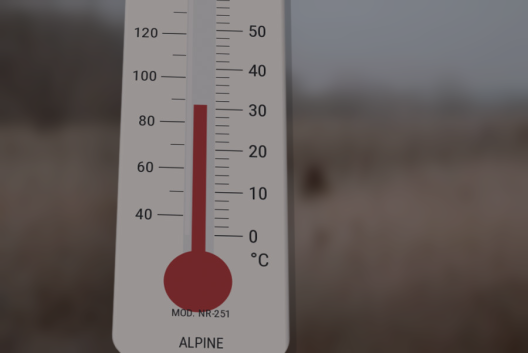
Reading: **31** °C
